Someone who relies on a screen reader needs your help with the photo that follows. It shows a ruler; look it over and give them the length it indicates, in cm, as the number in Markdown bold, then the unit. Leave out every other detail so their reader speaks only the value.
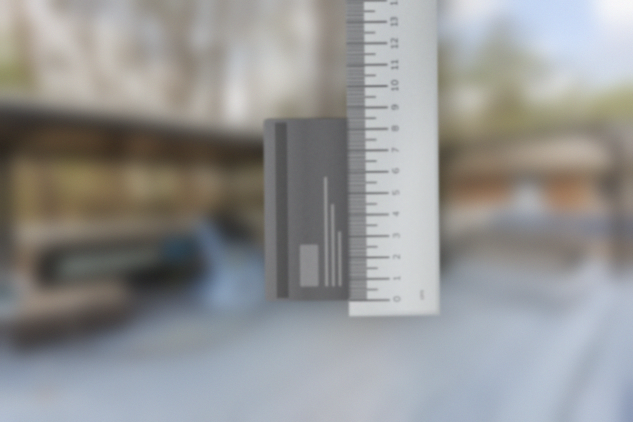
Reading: **8.5** cm
